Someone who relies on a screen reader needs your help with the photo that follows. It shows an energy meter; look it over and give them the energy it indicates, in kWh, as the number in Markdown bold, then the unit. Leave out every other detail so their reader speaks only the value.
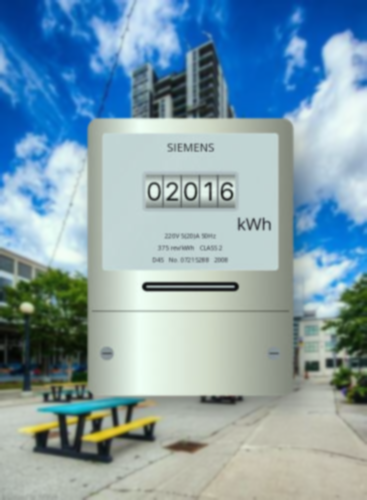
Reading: **2016** kWh
